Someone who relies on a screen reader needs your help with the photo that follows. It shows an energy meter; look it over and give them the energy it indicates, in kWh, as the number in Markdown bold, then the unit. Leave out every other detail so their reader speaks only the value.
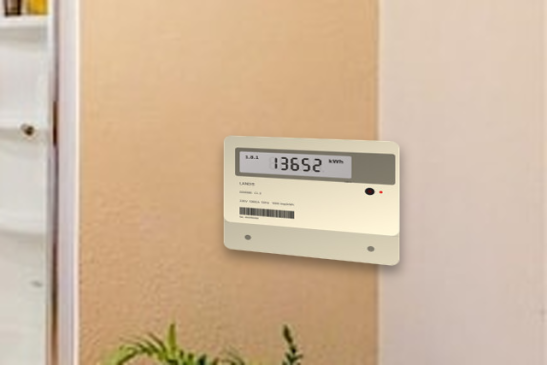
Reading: **13652** kWh
